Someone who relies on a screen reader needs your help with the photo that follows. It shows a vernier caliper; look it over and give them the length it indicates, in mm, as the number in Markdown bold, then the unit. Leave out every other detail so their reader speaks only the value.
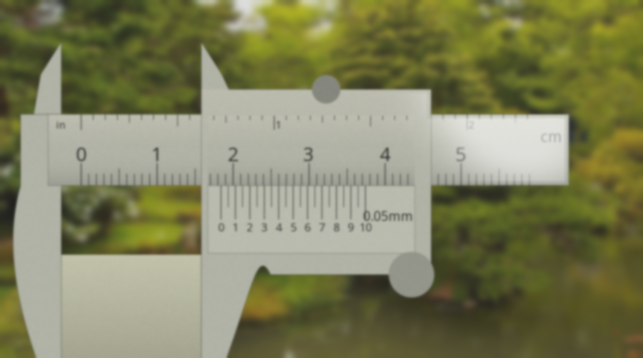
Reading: **18.4** mm
